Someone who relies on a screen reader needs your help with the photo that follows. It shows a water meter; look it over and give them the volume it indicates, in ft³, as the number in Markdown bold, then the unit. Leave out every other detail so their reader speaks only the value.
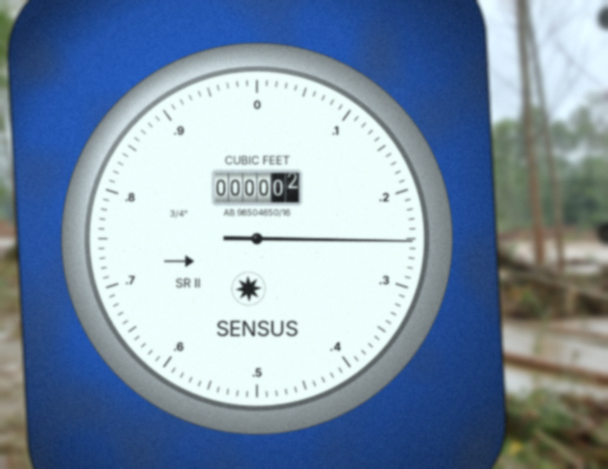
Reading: **2.25** ft³
